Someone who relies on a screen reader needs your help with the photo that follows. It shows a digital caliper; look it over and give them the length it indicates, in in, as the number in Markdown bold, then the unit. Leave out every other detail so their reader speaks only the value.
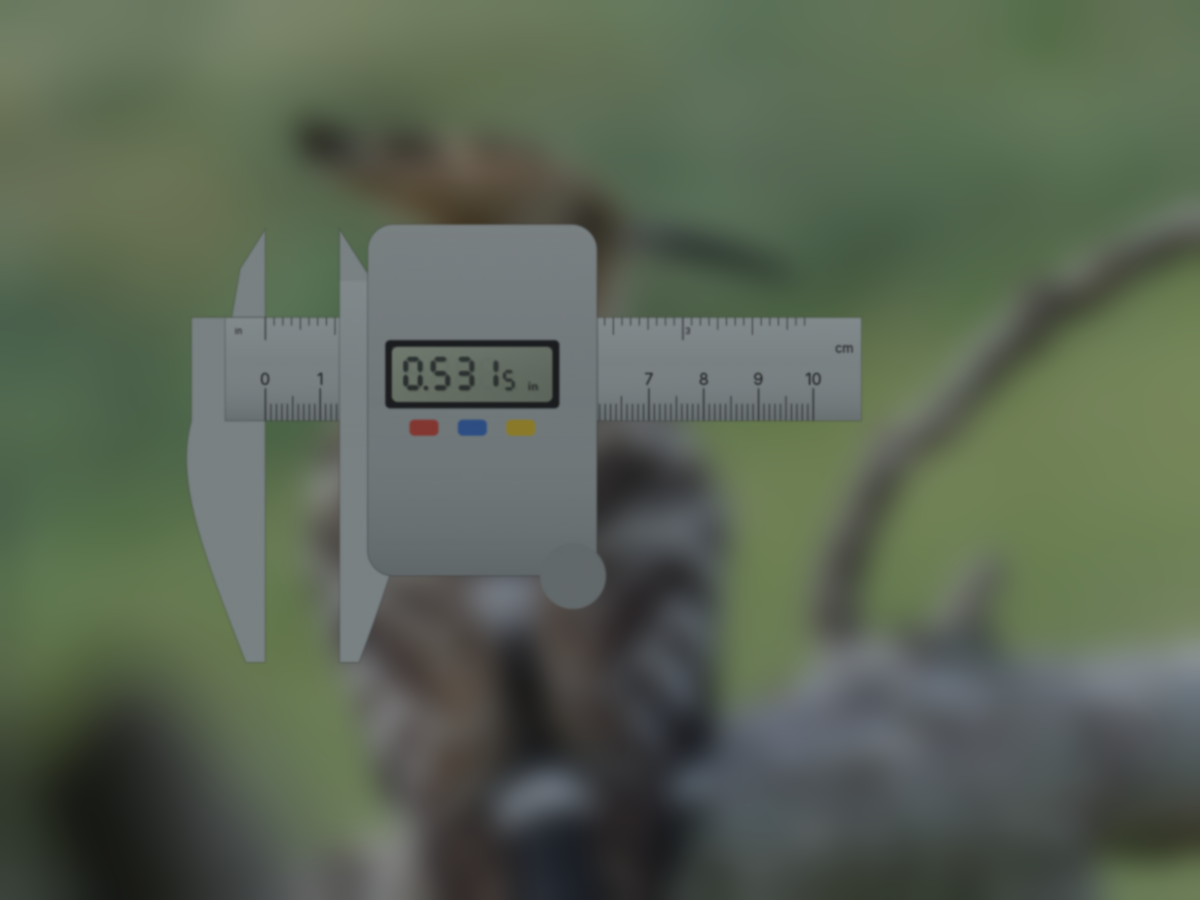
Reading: **0.5315** in
